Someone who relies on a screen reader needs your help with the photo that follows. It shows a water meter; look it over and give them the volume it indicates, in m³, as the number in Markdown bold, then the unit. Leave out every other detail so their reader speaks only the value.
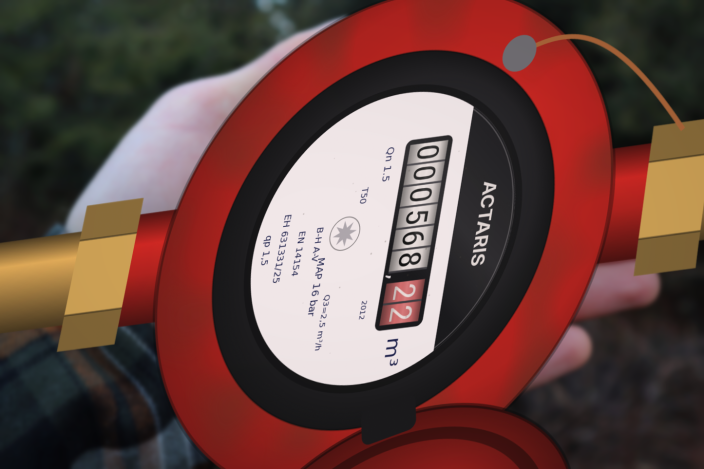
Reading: **568.22** m³
